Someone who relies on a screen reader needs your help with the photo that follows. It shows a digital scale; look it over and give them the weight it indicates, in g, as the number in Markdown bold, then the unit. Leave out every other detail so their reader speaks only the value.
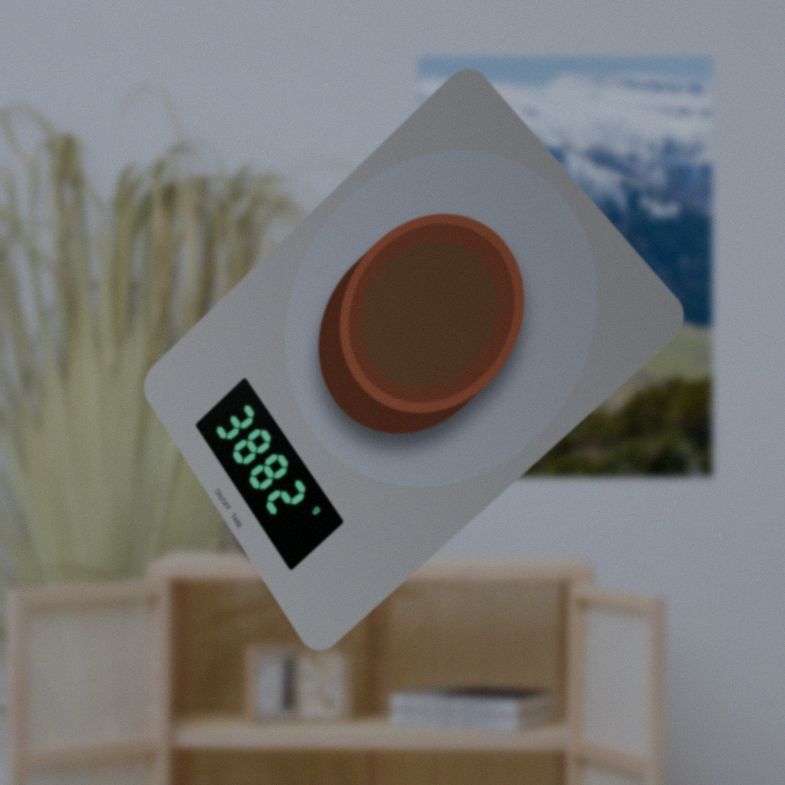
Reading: **3882** g
